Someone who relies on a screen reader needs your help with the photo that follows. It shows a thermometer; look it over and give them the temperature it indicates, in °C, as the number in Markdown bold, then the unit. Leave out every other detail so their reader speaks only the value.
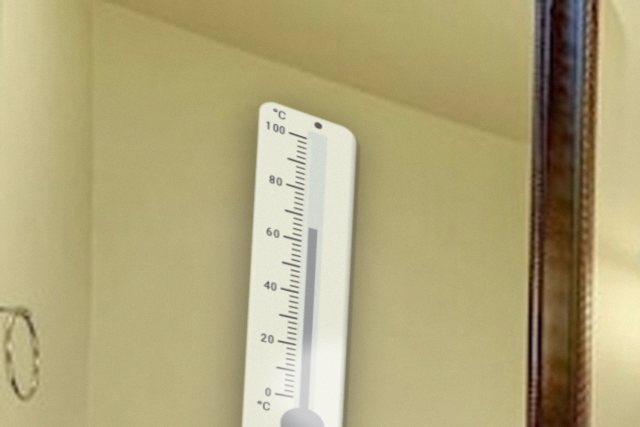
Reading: **66** °C
